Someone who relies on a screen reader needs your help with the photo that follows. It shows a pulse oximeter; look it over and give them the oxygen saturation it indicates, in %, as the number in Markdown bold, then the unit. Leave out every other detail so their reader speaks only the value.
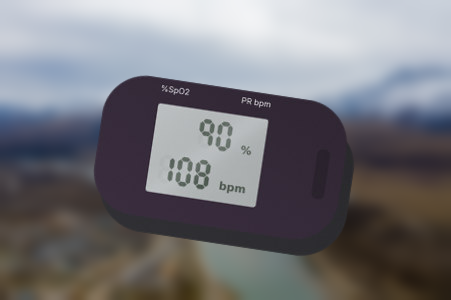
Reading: **90** %
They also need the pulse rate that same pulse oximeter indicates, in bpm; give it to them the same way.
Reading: **108** bpm
